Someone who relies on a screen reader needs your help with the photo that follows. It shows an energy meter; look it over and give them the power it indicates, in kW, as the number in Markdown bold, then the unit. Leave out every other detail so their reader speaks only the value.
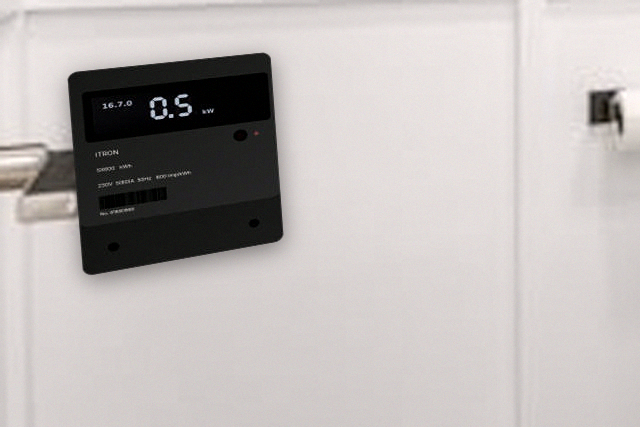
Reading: **0.5** kW
